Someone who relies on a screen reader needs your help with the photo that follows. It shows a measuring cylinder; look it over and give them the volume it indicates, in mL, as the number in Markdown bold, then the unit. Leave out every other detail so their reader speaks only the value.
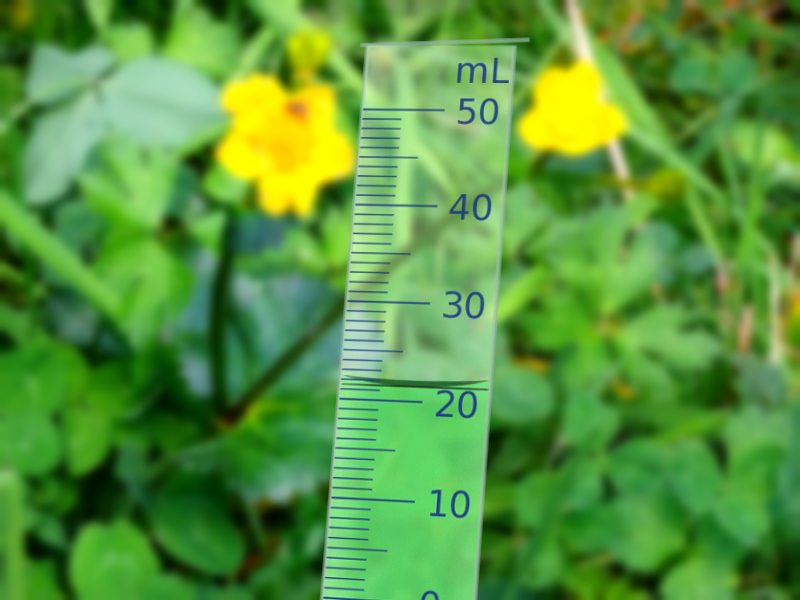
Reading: **21.5** mL
